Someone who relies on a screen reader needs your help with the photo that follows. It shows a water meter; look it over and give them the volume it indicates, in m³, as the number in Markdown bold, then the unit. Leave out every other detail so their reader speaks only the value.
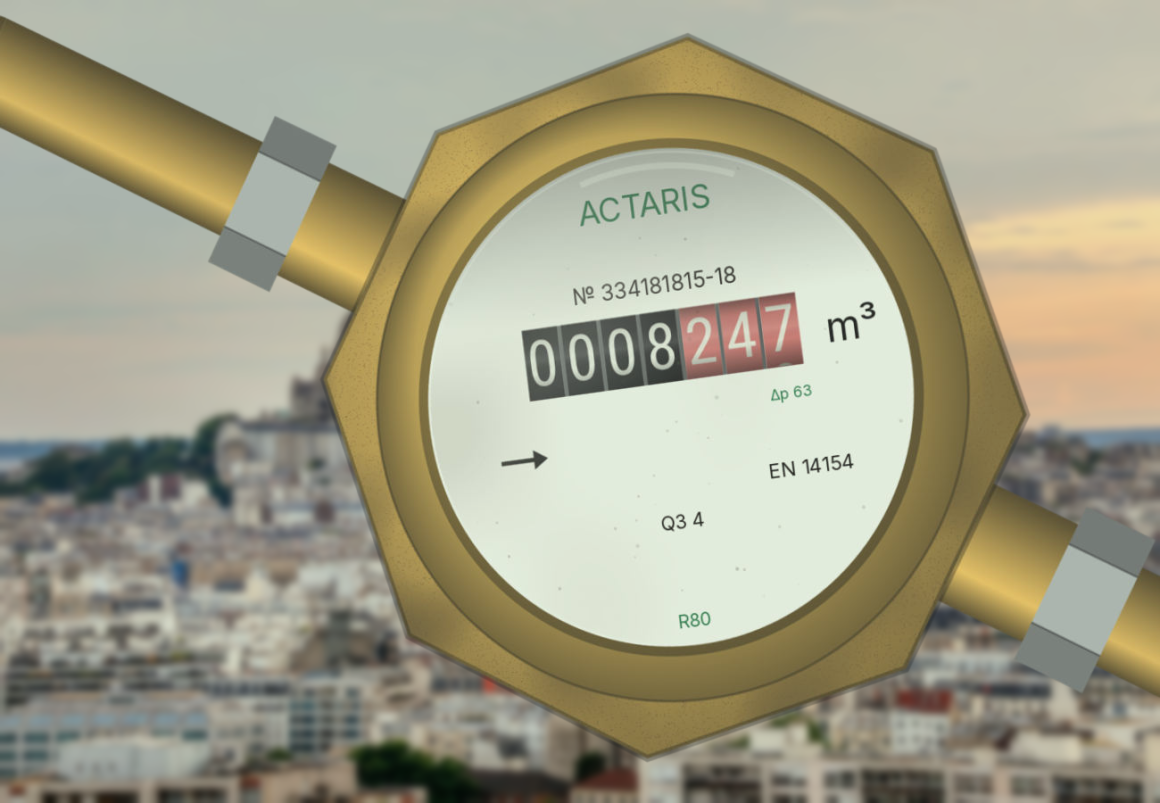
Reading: **8.247** m³
